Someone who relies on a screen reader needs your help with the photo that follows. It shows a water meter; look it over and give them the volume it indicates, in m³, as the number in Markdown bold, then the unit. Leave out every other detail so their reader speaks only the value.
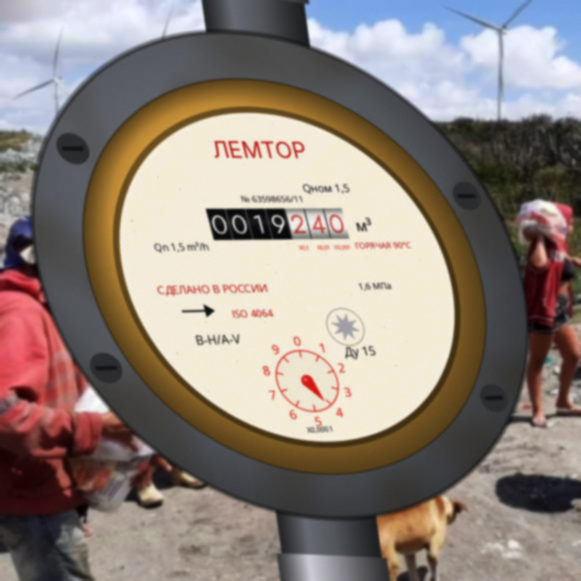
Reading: **19.2404** m³
